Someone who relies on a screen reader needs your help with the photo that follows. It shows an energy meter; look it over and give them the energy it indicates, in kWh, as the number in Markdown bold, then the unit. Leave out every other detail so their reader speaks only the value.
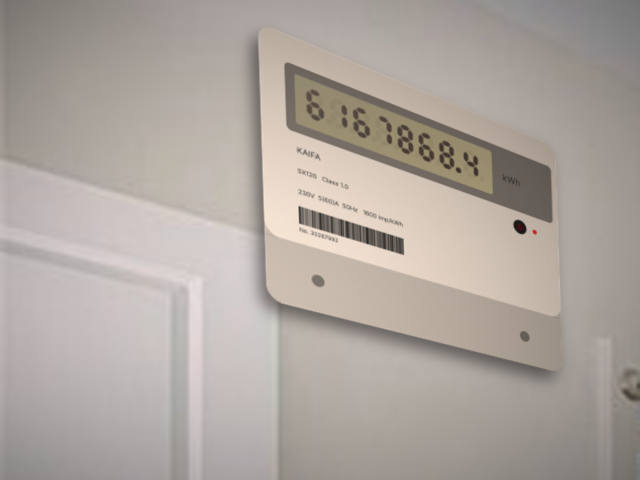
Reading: **6167868.4** kWh
